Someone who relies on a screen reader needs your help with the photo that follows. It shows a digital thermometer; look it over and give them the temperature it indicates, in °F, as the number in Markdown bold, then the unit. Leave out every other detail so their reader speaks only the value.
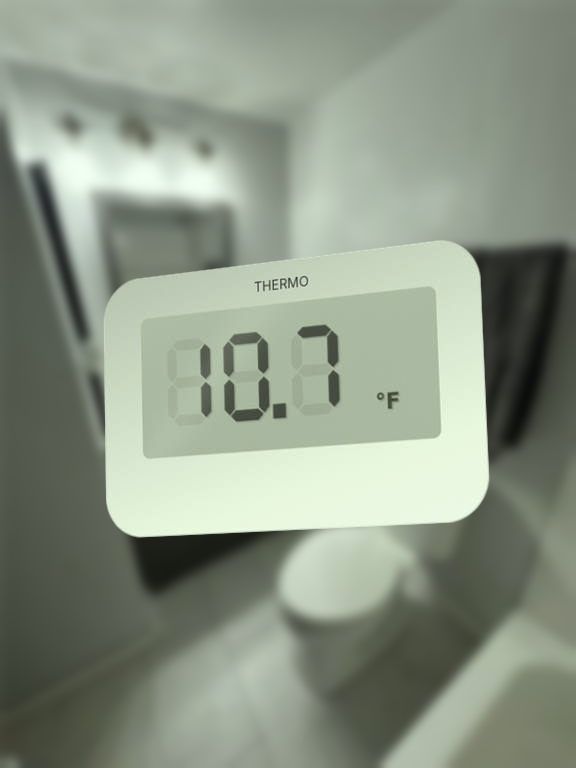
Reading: **10.7** °F
